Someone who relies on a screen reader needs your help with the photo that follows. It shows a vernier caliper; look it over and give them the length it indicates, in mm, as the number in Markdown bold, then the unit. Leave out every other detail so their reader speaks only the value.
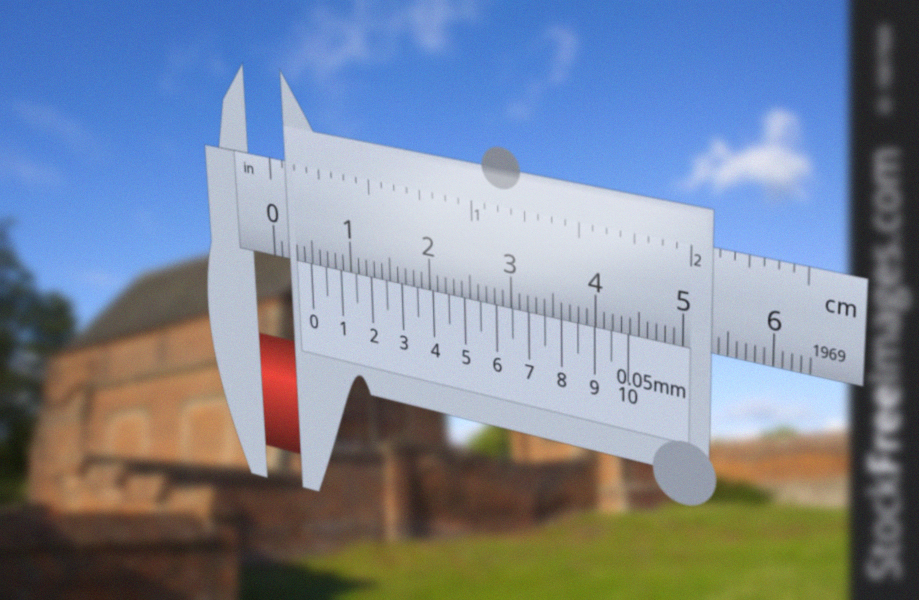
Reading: **4.8** mm
